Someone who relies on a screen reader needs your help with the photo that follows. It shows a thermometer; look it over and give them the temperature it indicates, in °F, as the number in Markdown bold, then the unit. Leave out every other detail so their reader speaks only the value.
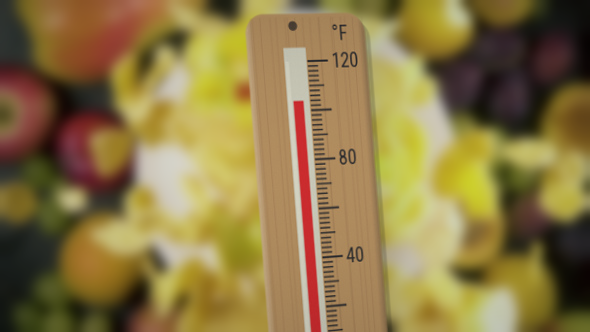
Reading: **104** °F
